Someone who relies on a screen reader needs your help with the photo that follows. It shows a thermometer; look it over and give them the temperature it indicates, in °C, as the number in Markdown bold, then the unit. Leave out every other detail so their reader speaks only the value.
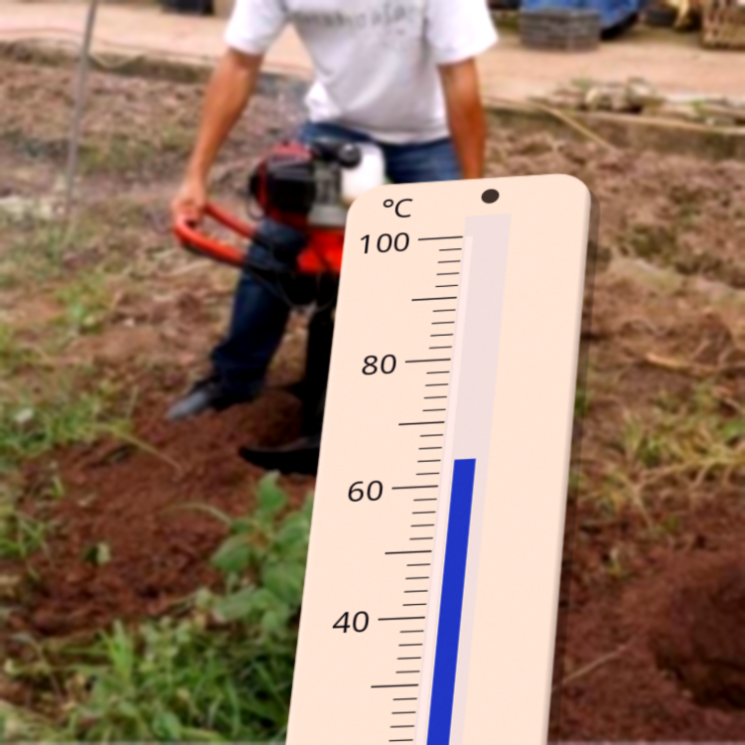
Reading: **64** °C
